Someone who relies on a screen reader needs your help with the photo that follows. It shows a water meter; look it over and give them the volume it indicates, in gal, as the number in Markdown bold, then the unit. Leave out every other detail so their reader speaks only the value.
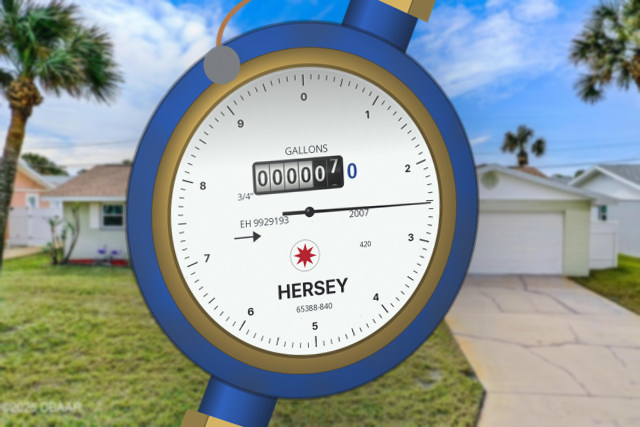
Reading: **72.5** gal
